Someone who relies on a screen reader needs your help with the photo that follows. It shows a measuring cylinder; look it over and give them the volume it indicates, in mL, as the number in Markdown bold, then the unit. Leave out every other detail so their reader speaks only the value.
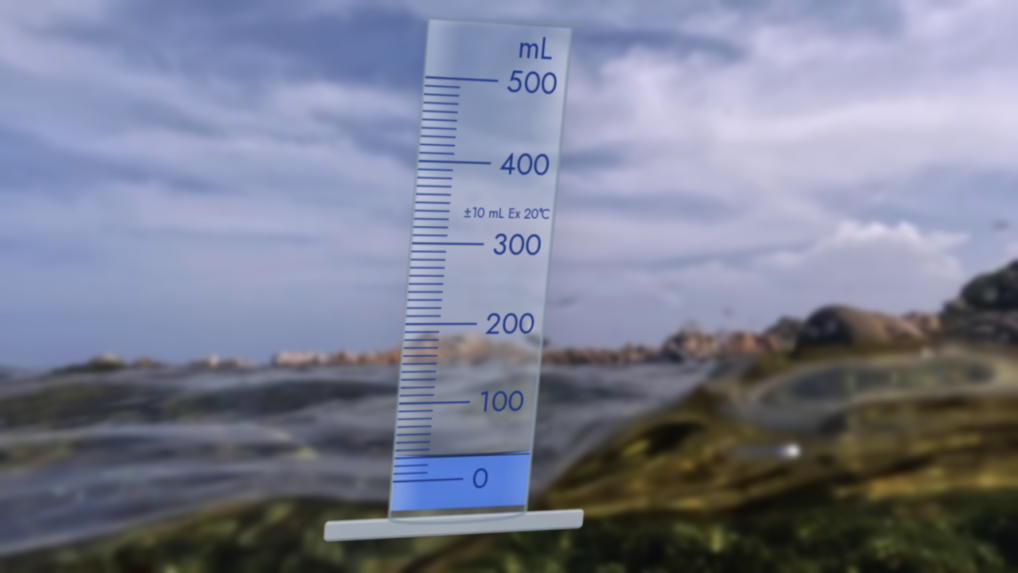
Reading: **30** mL
